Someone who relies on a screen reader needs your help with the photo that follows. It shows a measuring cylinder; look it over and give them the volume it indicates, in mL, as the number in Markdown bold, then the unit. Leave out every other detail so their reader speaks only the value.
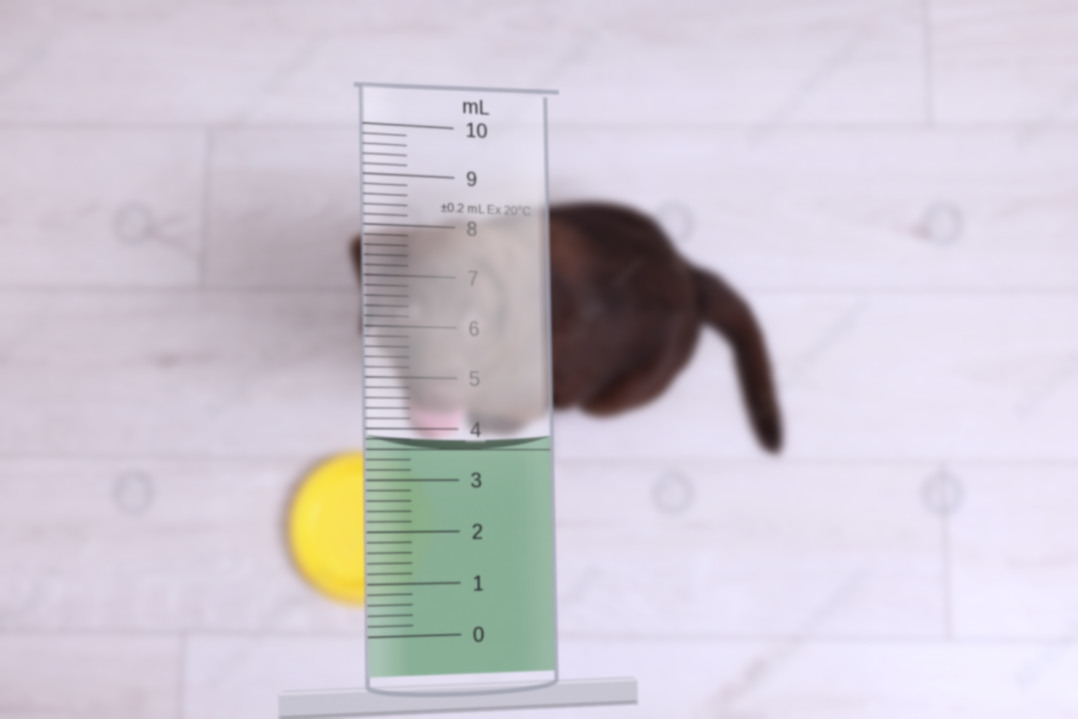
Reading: **3.6** mL
